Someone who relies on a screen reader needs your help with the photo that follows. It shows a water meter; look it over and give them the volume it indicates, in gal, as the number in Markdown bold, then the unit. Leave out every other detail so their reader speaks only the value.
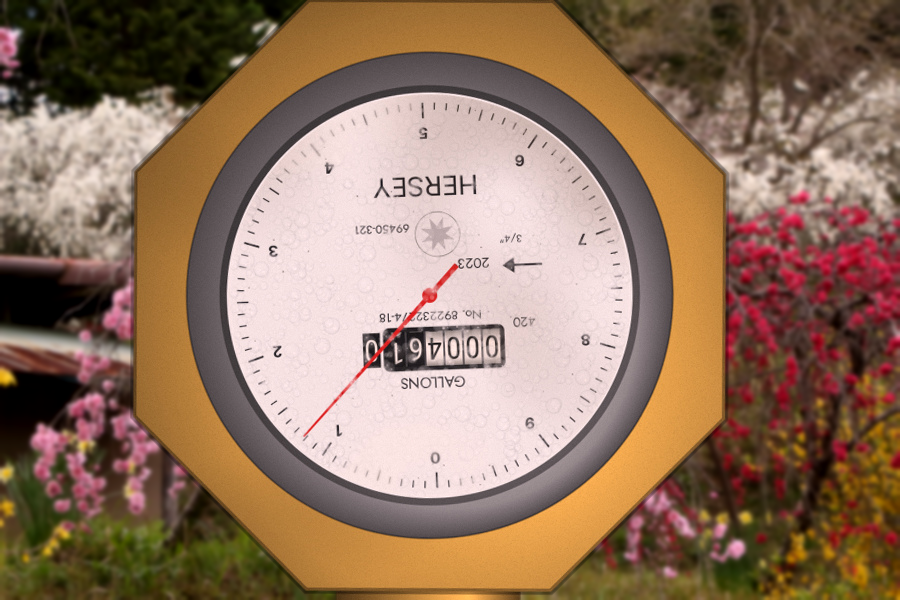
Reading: **4611.2** gal
